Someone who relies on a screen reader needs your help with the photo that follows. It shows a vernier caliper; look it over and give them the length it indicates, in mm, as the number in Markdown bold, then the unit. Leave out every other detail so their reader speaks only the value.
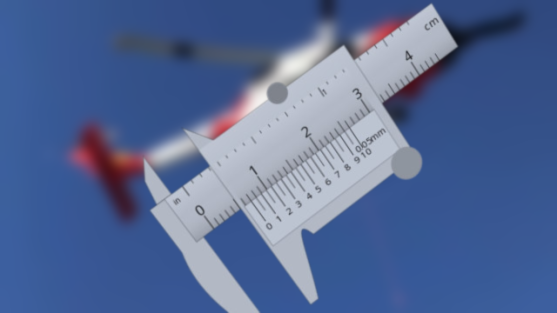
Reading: **7.0** mm
